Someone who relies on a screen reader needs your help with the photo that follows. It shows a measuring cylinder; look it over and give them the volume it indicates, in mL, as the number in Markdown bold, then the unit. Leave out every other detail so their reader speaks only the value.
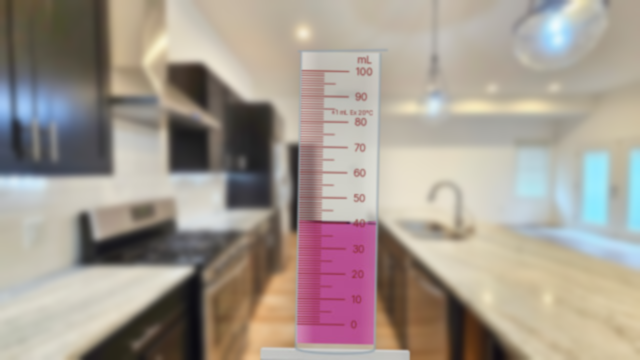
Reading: **40** mL
